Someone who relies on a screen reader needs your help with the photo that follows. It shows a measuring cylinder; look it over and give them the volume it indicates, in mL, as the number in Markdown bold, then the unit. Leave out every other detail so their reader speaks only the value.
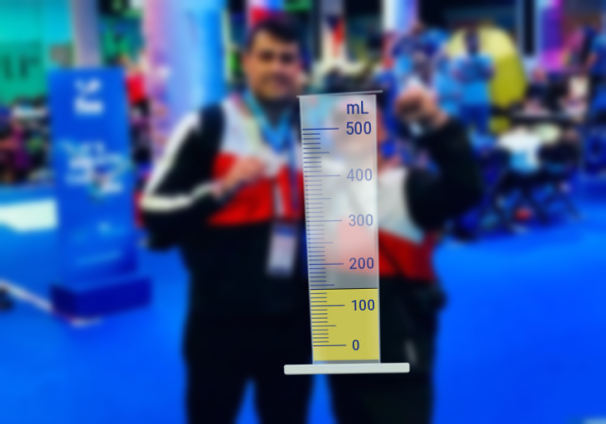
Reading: **140** mL
